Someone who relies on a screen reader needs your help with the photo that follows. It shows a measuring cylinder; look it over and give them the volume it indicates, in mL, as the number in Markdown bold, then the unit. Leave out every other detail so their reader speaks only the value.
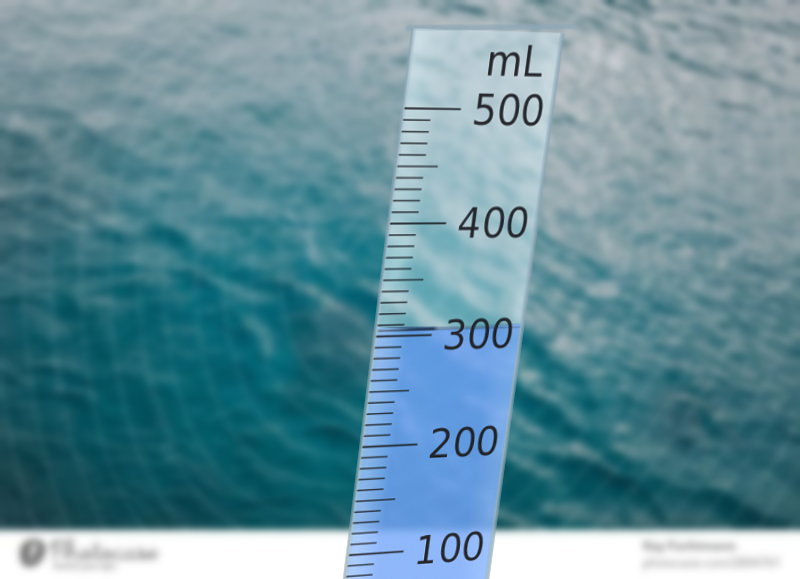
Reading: **305** mL
